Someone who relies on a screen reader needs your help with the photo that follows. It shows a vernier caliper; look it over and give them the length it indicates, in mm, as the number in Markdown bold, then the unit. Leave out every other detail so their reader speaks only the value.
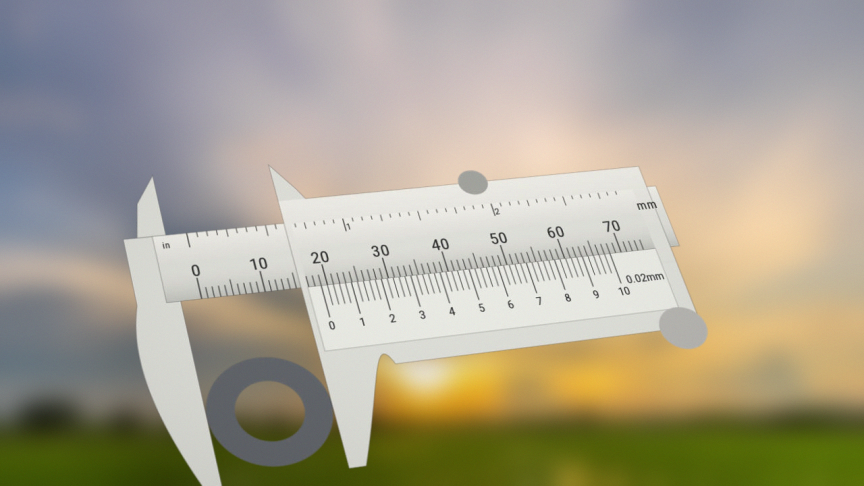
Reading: **19.0** mm
